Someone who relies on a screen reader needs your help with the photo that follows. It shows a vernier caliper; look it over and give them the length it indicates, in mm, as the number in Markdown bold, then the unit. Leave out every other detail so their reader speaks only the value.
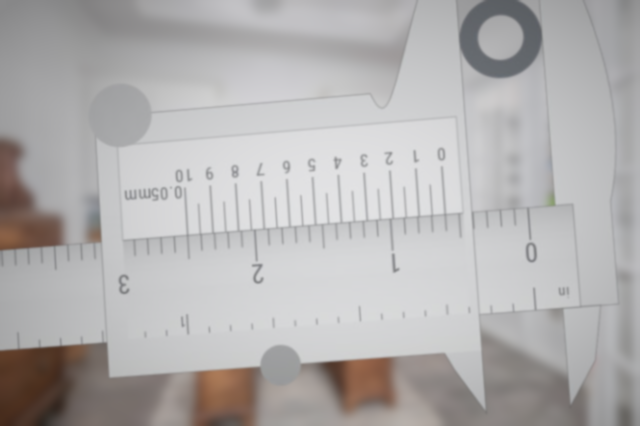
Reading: **6.0** mm
